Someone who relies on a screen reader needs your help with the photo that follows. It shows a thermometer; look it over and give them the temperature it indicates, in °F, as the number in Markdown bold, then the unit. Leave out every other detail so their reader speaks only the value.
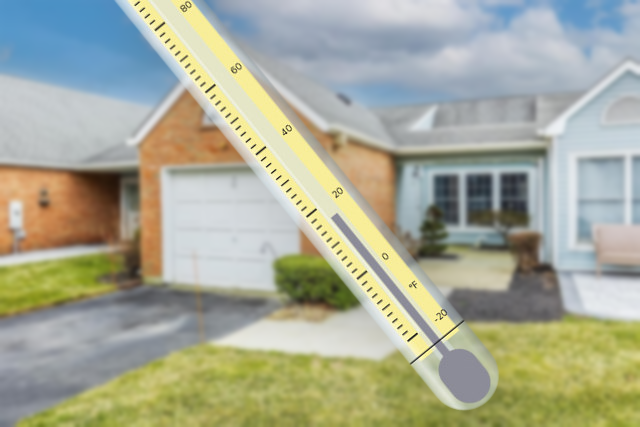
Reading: **16** °F
